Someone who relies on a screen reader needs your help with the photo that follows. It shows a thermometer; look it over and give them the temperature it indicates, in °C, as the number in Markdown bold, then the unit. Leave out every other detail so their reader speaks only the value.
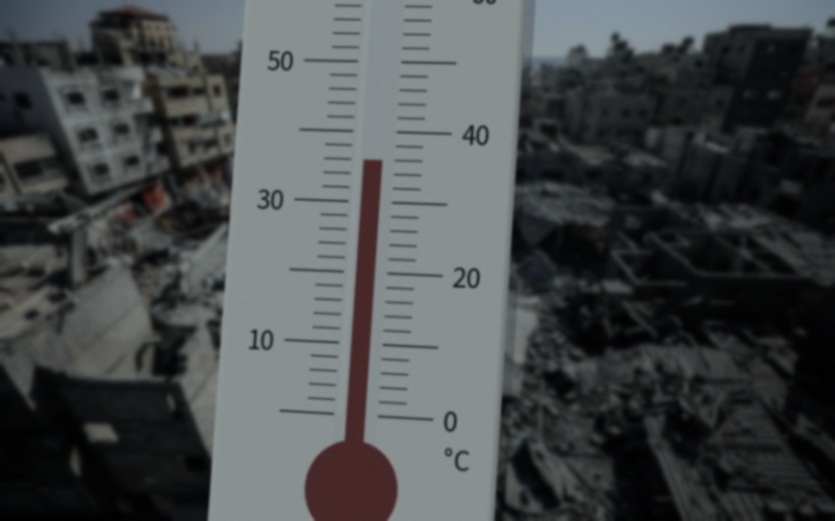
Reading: **36** °C
